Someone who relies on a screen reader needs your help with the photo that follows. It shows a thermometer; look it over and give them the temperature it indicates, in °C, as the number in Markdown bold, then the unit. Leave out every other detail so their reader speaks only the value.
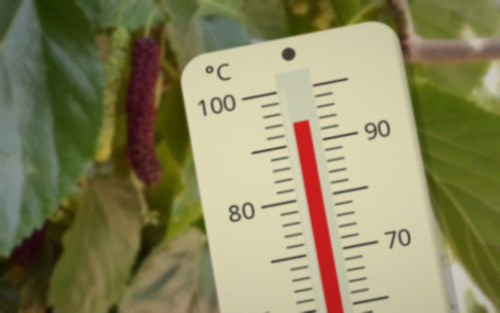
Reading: **94** °C
